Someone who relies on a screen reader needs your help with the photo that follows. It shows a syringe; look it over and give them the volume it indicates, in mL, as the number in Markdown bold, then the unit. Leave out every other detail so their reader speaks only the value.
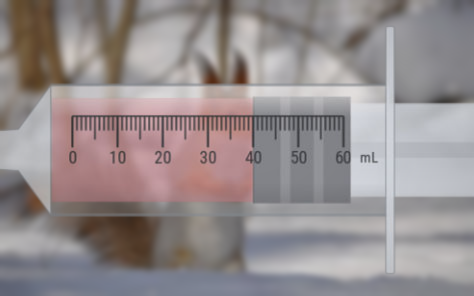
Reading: **40** mL
